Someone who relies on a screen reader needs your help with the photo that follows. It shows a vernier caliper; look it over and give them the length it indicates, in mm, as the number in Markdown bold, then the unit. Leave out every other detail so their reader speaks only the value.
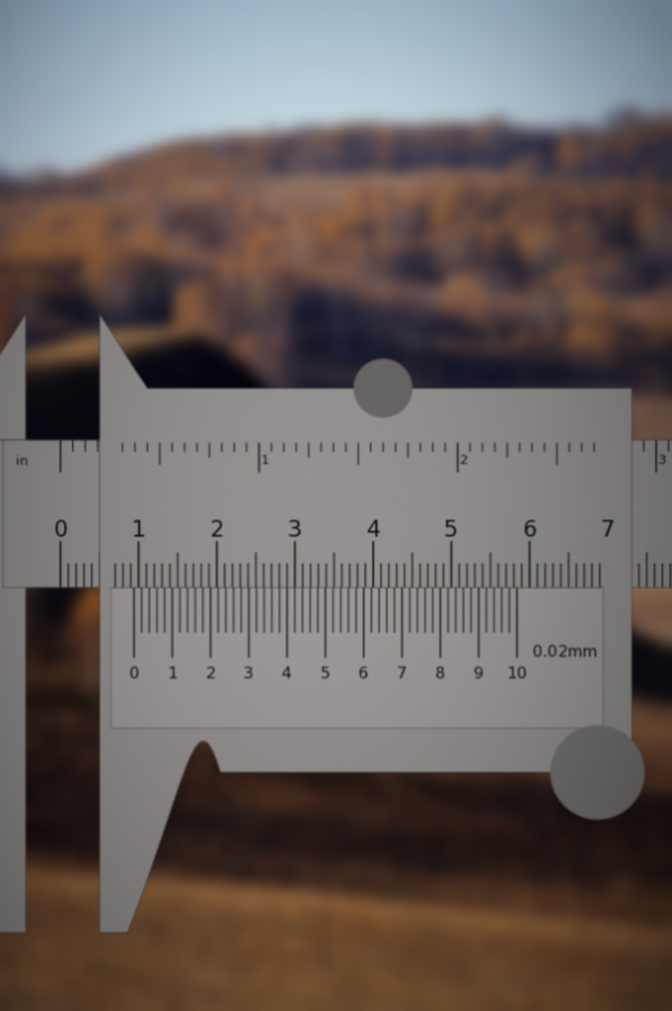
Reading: **9.4** mm
